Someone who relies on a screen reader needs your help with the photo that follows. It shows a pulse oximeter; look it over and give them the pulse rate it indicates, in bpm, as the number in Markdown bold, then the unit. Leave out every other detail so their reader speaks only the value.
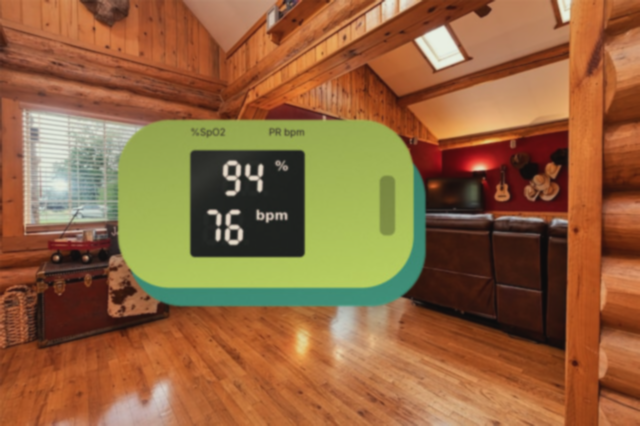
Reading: **76** bpm
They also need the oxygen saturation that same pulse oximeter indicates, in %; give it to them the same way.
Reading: **94** %
